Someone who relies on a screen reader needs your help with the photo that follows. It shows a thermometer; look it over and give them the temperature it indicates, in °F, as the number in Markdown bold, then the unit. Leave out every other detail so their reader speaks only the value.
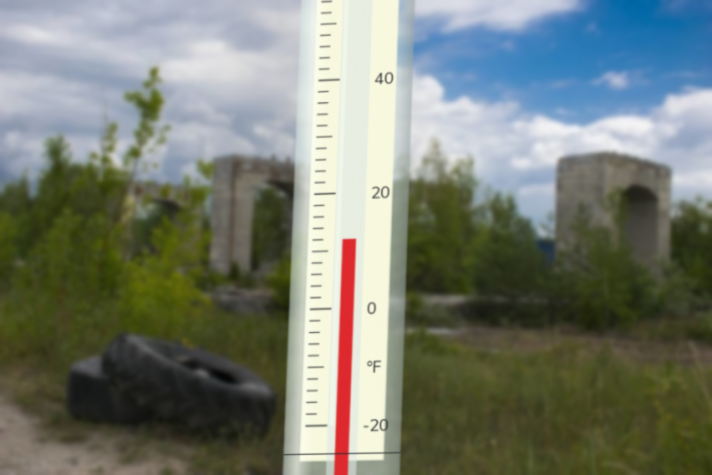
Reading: **12** °F
